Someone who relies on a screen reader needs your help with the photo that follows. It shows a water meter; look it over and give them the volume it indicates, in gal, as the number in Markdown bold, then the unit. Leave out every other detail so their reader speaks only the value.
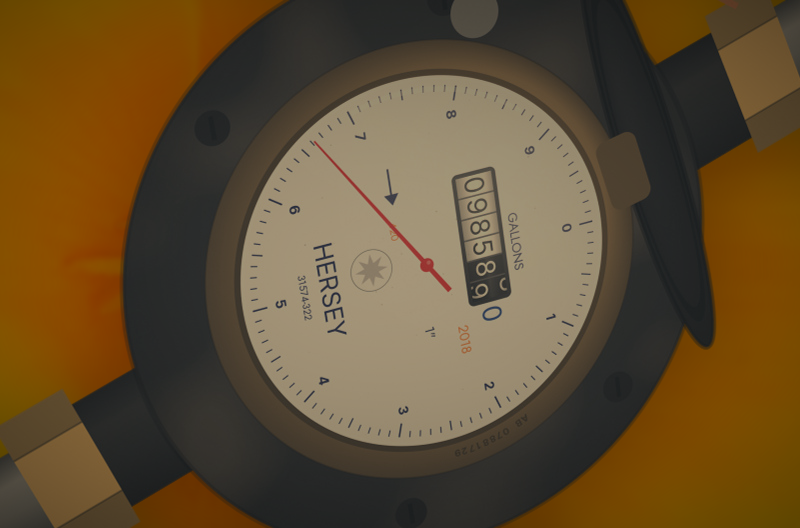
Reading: **985886.6** gal
